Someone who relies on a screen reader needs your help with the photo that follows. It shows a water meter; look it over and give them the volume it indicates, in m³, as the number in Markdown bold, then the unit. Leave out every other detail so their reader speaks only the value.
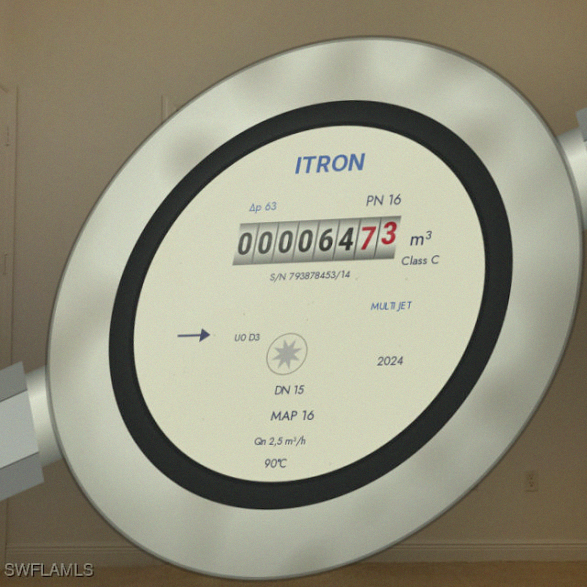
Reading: **64.73** m³
